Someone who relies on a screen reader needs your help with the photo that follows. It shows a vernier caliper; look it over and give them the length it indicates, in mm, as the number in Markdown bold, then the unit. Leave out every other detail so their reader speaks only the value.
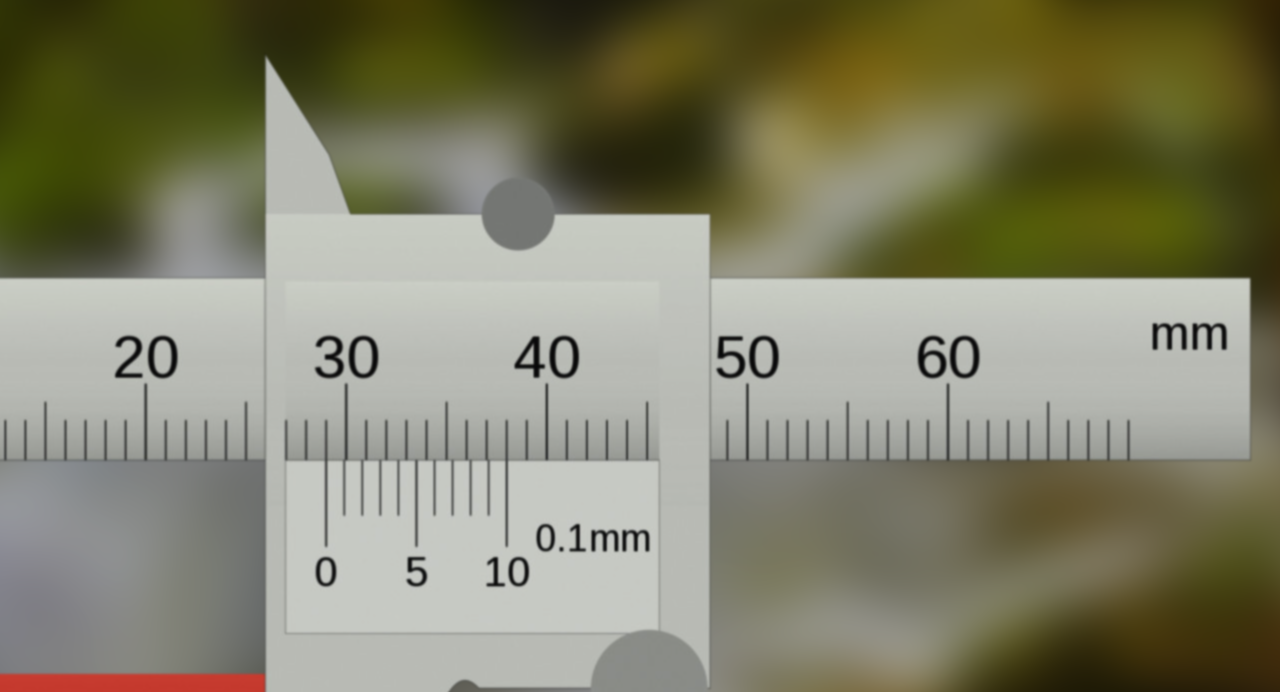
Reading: **29.0** mm
